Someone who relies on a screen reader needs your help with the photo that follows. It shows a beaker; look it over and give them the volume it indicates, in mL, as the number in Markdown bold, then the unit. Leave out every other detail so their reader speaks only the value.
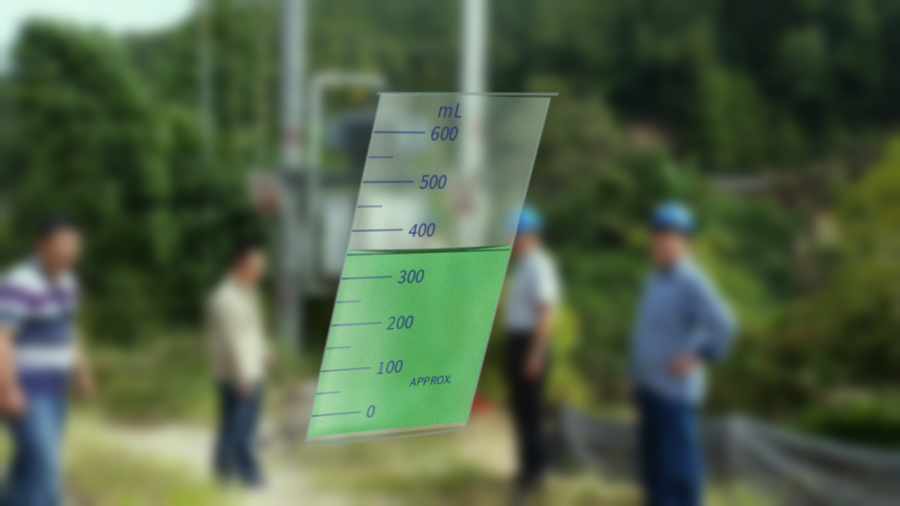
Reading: **350** mL
